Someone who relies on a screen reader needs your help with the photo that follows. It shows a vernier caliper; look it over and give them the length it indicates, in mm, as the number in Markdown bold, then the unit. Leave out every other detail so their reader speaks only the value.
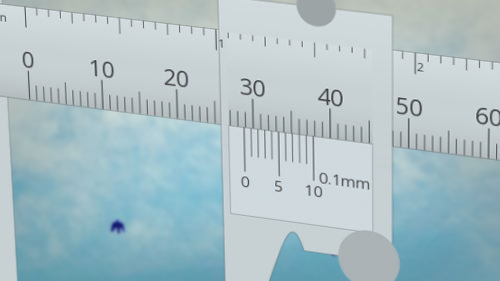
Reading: **28.8** mm
